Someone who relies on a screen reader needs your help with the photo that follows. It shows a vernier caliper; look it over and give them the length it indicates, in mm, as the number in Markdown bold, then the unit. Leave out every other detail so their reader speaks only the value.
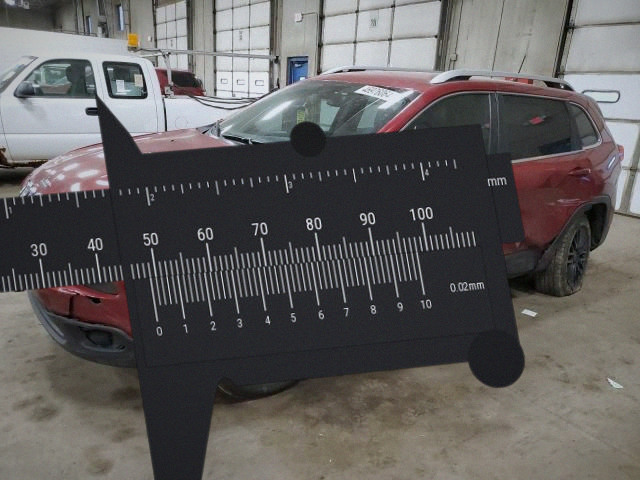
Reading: **49.0** mm
